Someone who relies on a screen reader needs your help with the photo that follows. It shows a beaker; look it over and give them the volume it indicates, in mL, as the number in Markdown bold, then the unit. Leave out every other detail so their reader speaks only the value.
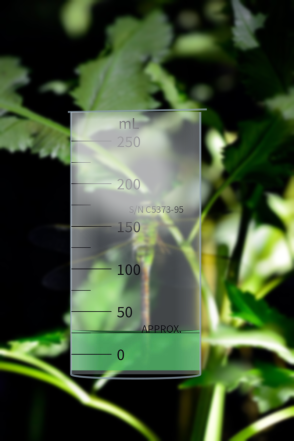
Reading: **25** mL
